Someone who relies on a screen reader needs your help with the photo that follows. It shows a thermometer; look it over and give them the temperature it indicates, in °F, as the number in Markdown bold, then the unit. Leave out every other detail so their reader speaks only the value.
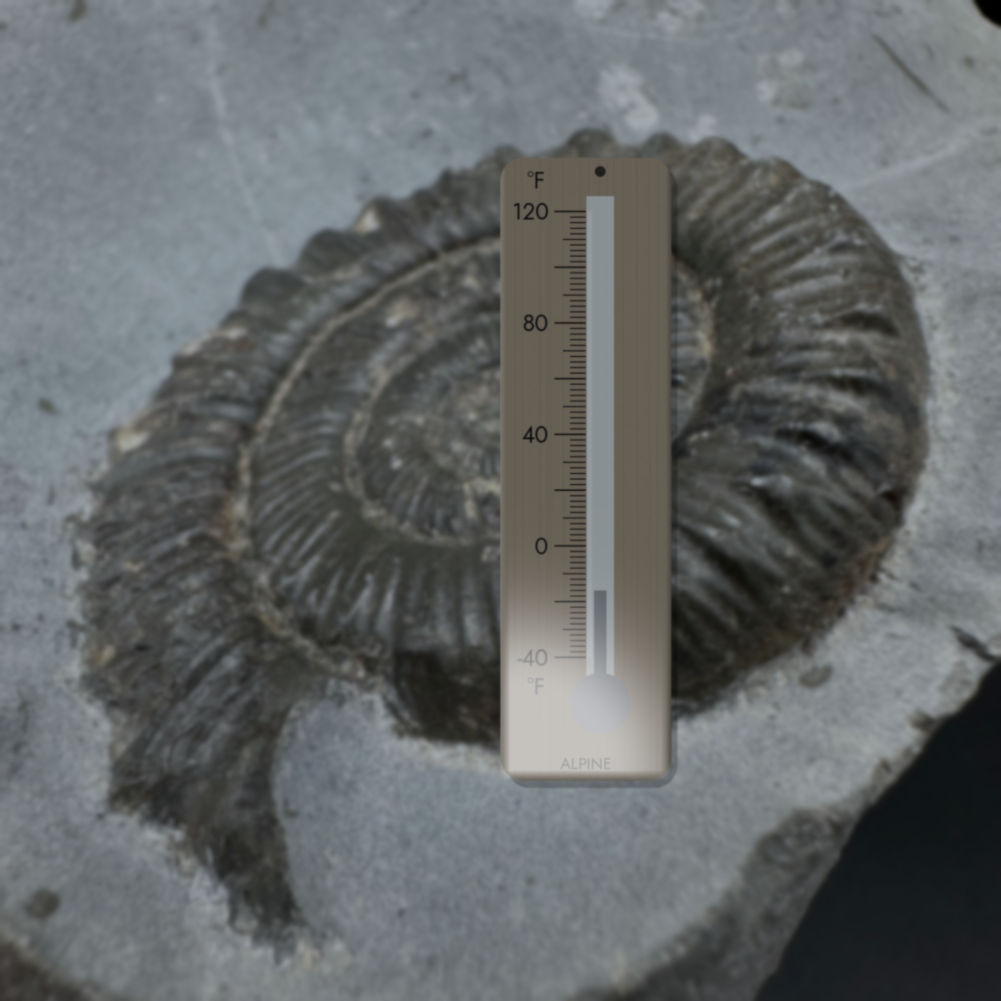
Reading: **-16** °F
